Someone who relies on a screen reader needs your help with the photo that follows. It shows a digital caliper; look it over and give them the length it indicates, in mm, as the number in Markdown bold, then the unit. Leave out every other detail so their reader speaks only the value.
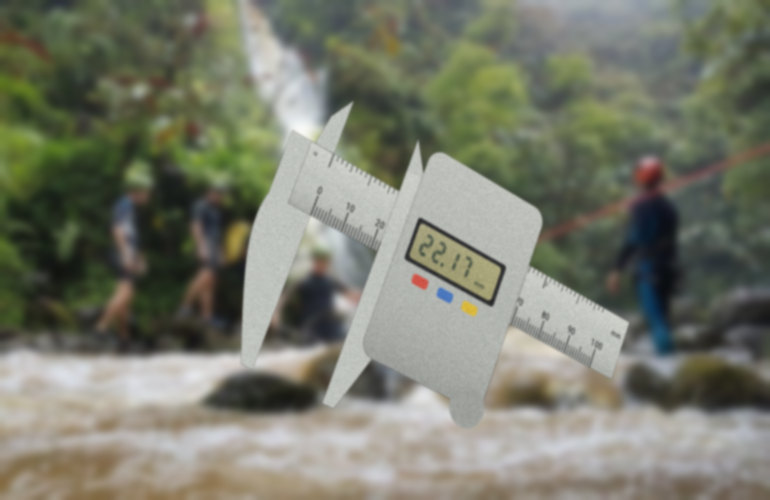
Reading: **22.17** mm
